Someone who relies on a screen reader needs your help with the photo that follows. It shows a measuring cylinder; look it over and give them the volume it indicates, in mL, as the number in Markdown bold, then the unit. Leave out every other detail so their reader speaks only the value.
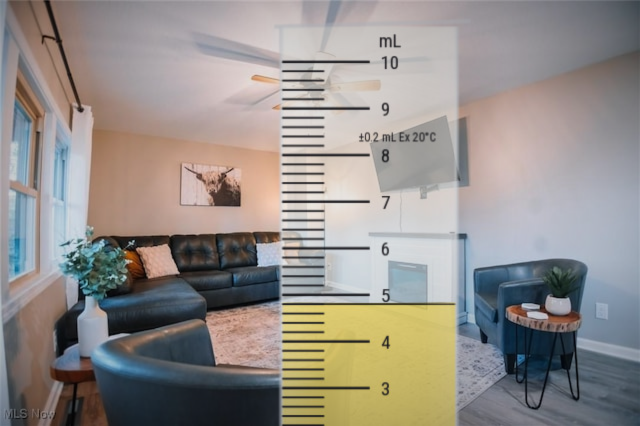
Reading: **4.8** mL
